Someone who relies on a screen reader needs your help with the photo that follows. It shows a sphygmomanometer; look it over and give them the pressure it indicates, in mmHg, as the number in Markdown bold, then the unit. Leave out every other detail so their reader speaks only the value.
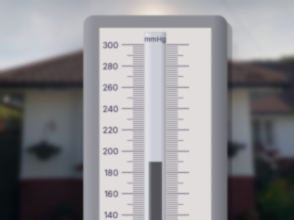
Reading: **190** mmHg
